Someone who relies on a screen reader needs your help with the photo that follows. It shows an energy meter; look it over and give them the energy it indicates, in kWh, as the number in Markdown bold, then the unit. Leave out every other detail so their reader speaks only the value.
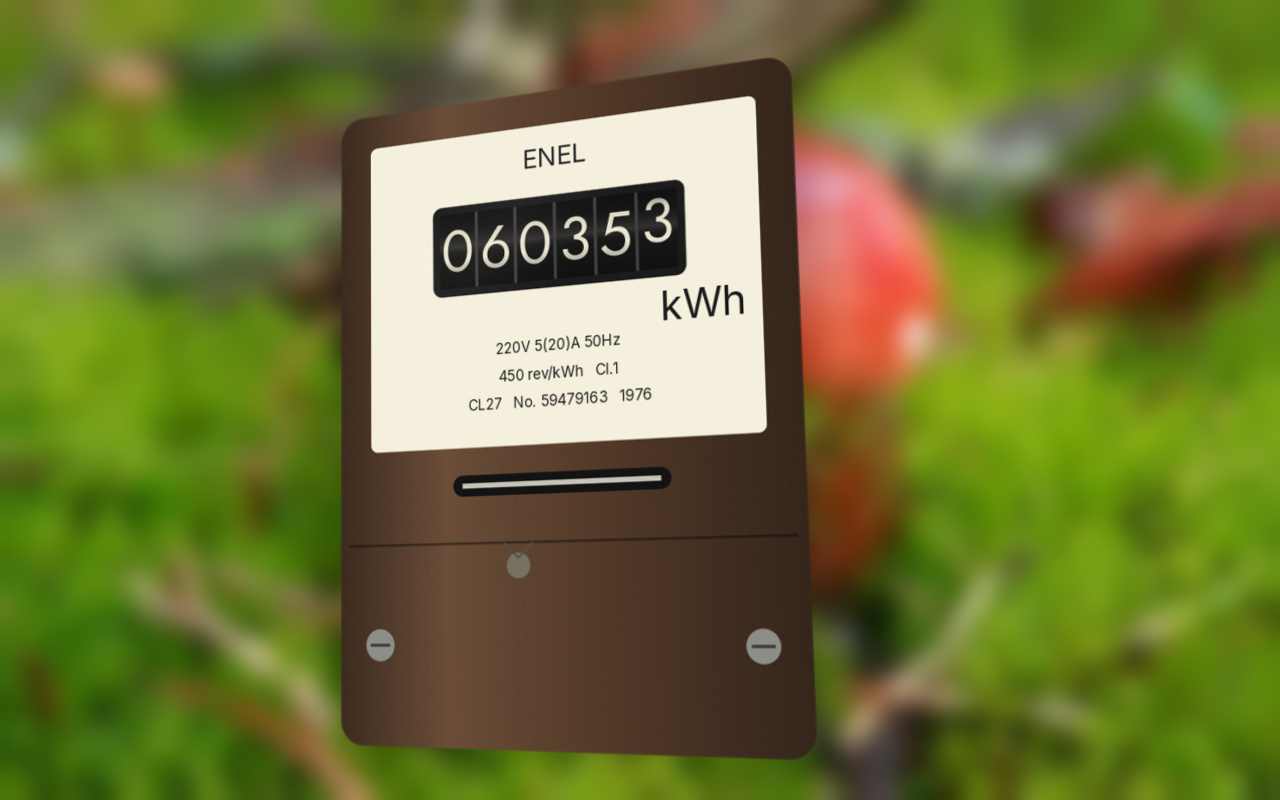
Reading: **60353** kWh
